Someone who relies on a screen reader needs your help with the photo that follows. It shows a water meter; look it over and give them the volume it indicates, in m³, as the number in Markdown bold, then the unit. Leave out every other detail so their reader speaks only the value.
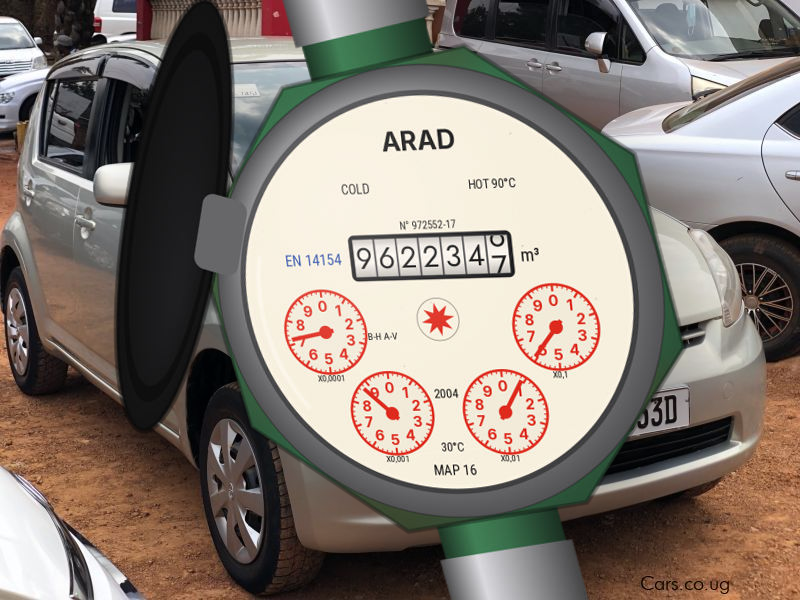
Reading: **9622346.6087** m³
